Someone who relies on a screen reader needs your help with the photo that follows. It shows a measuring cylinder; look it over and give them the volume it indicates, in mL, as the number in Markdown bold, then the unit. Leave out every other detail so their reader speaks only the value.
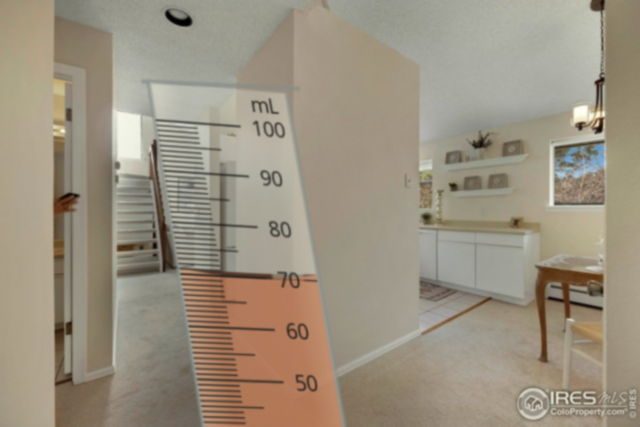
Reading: **70** mL
